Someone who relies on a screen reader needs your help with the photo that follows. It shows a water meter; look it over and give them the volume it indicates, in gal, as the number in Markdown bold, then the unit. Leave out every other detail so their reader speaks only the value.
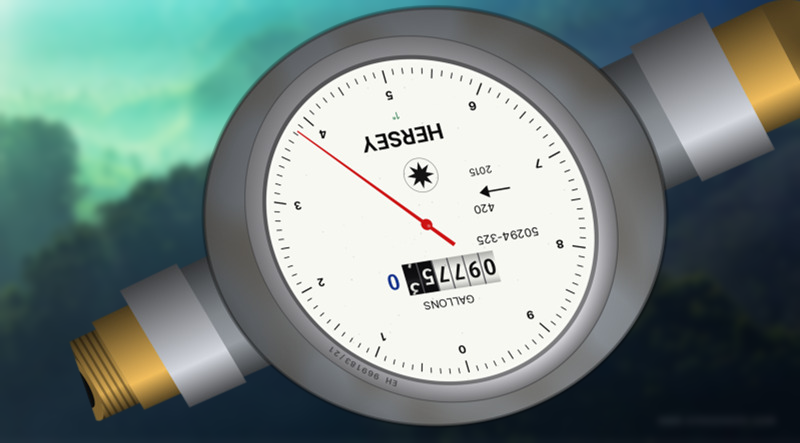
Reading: **977533.8** gal
